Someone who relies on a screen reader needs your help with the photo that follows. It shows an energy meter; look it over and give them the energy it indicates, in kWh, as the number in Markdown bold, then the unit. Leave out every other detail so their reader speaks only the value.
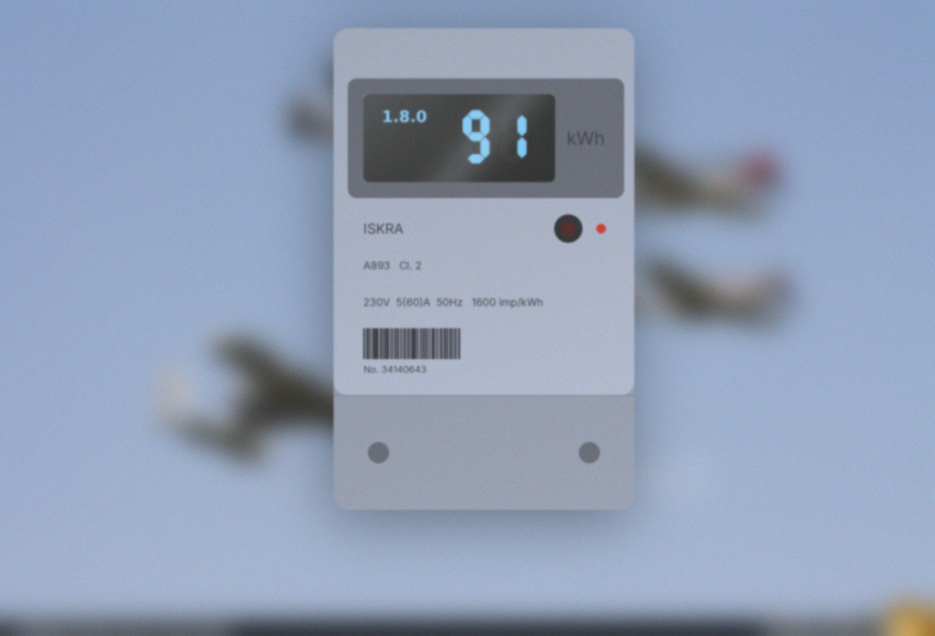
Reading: **91** kWh
